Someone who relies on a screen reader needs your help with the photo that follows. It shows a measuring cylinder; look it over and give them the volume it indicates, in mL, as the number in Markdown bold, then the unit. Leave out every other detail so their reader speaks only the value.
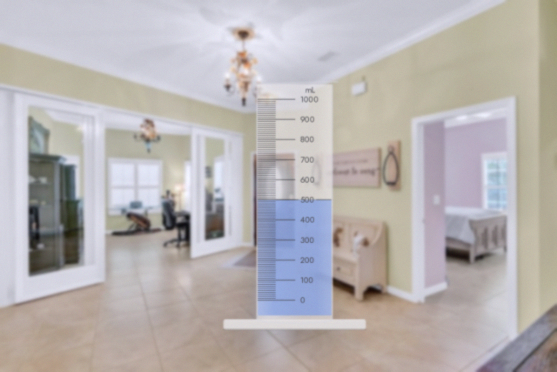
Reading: **500** mL
